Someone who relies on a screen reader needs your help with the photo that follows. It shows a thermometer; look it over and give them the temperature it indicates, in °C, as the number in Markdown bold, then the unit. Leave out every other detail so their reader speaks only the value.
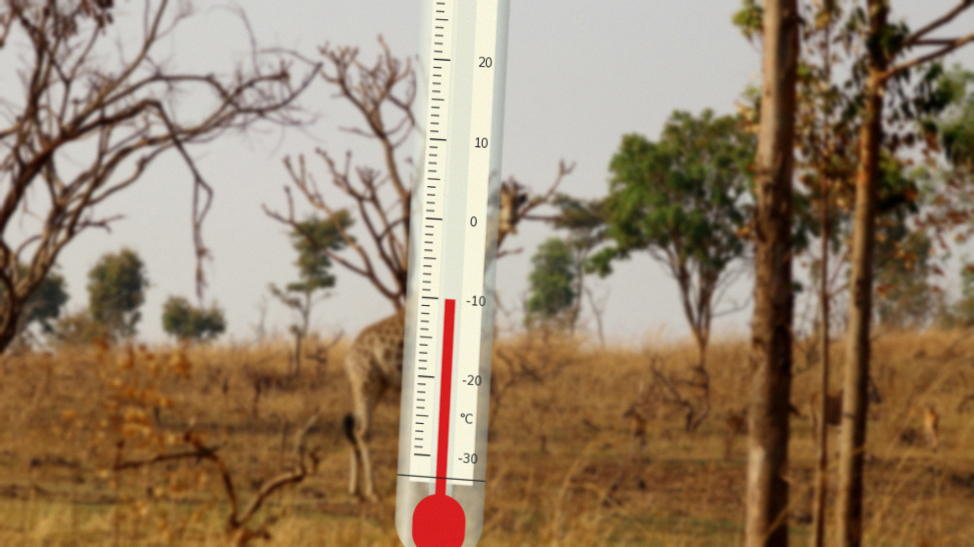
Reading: **-10** °C
